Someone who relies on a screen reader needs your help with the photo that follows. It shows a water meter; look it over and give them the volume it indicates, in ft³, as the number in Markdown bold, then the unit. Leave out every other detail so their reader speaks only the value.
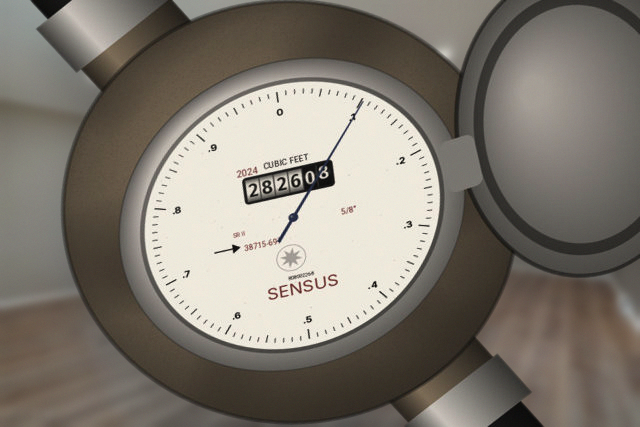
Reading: **282608.10** ft³
